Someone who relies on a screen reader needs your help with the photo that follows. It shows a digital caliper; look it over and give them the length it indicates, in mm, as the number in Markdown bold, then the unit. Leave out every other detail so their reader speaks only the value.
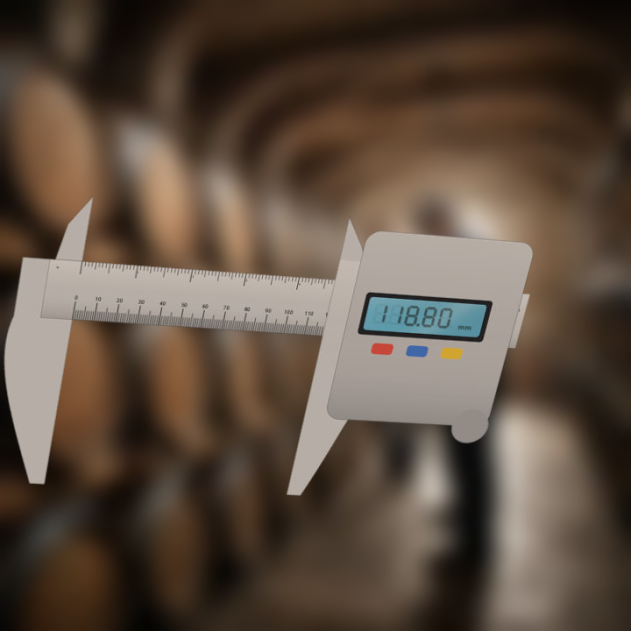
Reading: **118.80** mm
